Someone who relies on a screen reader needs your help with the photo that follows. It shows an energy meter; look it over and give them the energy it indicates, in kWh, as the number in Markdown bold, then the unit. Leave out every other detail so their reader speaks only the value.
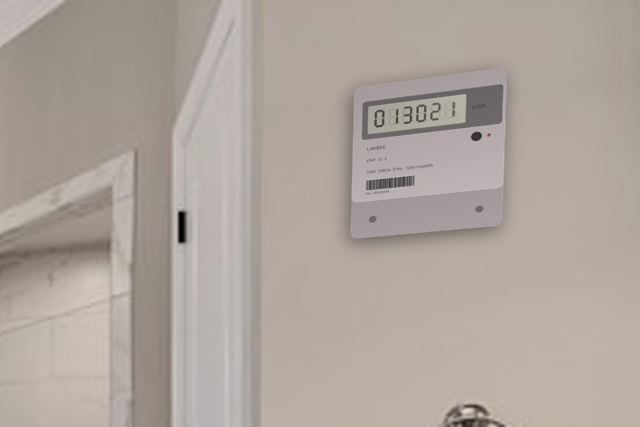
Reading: **13021** kWh
